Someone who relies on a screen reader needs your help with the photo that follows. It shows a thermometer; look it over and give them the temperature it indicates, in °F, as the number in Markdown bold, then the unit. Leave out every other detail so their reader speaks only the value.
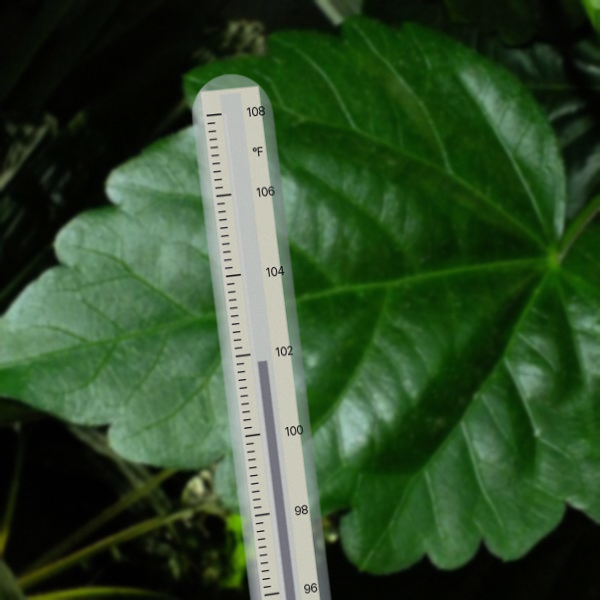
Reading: **101.8** °F
